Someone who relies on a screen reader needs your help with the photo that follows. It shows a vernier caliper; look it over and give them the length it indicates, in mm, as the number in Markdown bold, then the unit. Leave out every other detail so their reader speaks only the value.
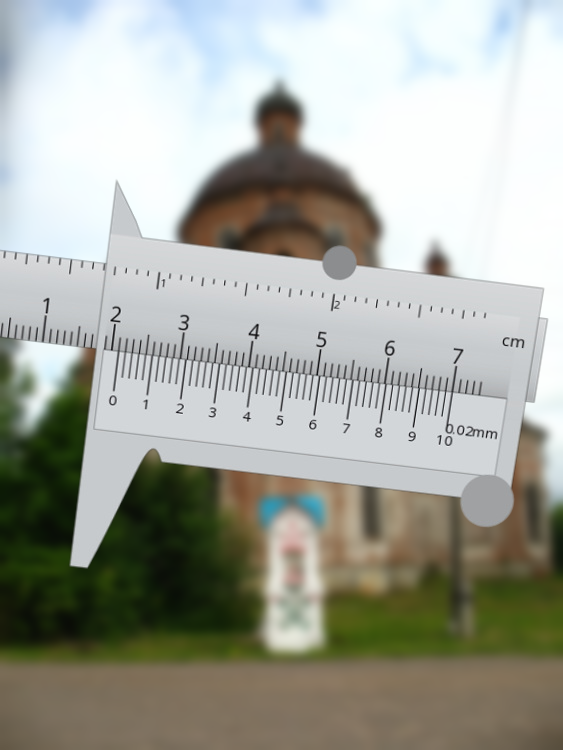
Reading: **21.0** mm
